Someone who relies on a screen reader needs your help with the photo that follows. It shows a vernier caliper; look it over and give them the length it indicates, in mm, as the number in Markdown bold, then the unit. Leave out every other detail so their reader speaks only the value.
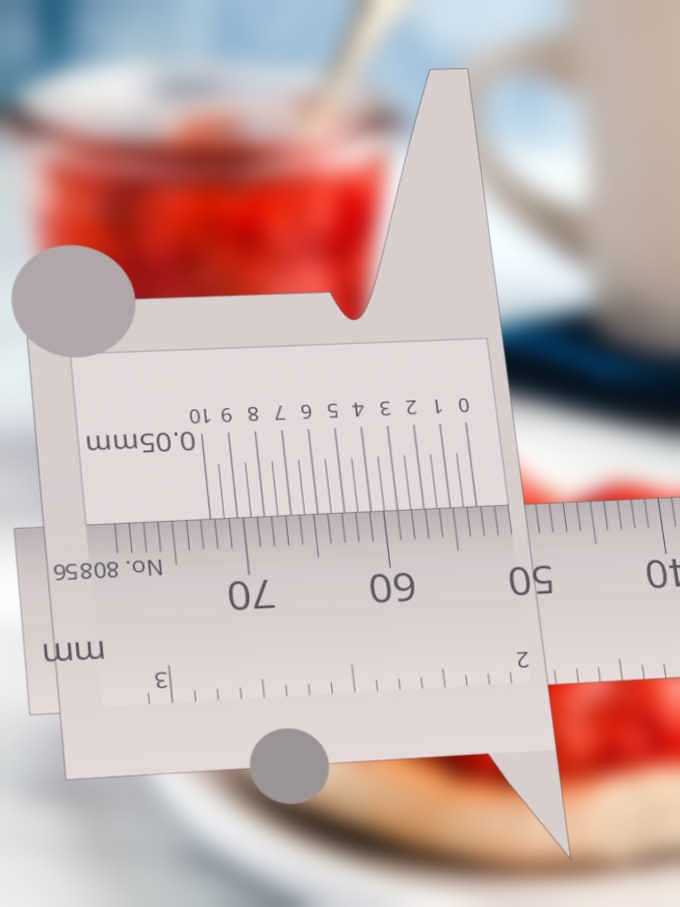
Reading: **53.3** mm
